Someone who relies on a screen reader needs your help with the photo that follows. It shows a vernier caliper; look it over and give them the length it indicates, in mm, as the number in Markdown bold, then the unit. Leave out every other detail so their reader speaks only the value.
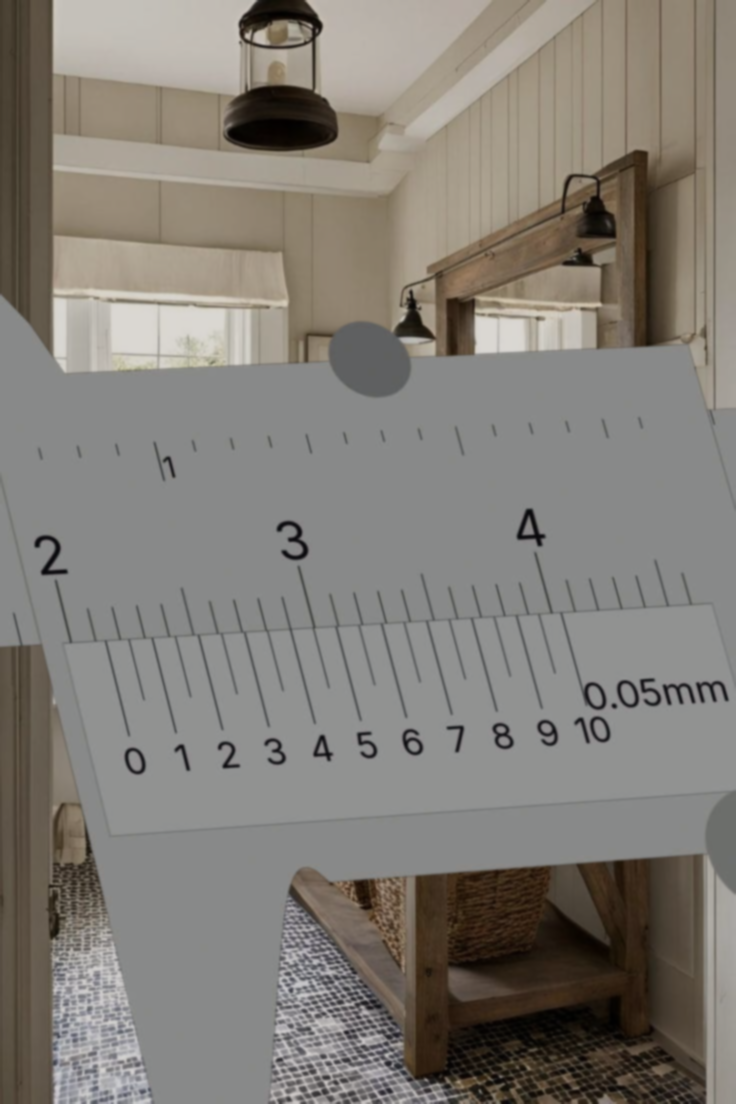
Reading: **21.4** mm
